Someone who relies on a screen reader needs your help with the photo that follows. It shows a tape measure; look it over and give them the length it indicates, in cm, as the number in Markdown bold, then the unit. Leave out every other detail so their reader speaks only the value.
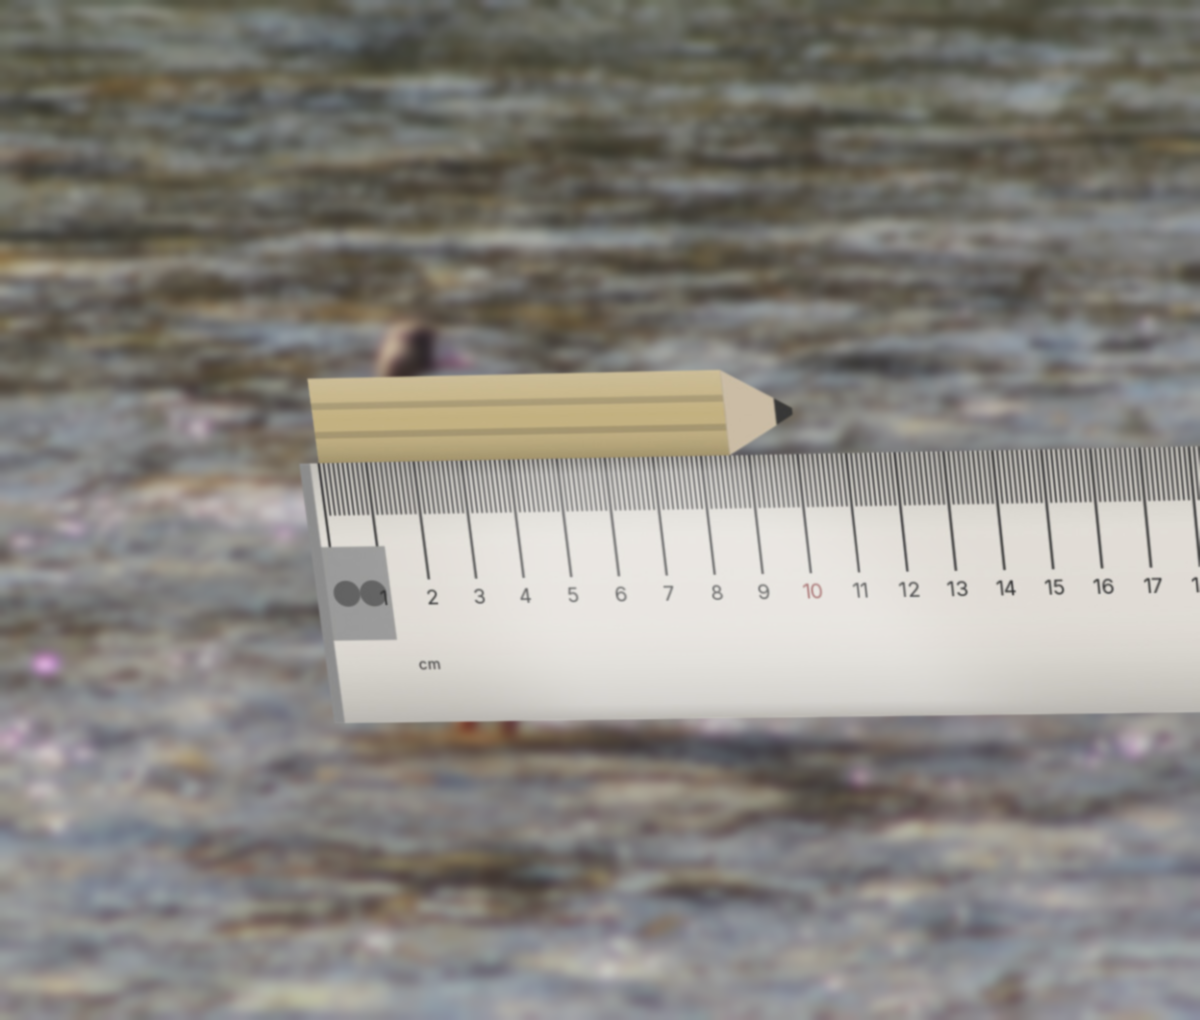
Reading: **10** cm
